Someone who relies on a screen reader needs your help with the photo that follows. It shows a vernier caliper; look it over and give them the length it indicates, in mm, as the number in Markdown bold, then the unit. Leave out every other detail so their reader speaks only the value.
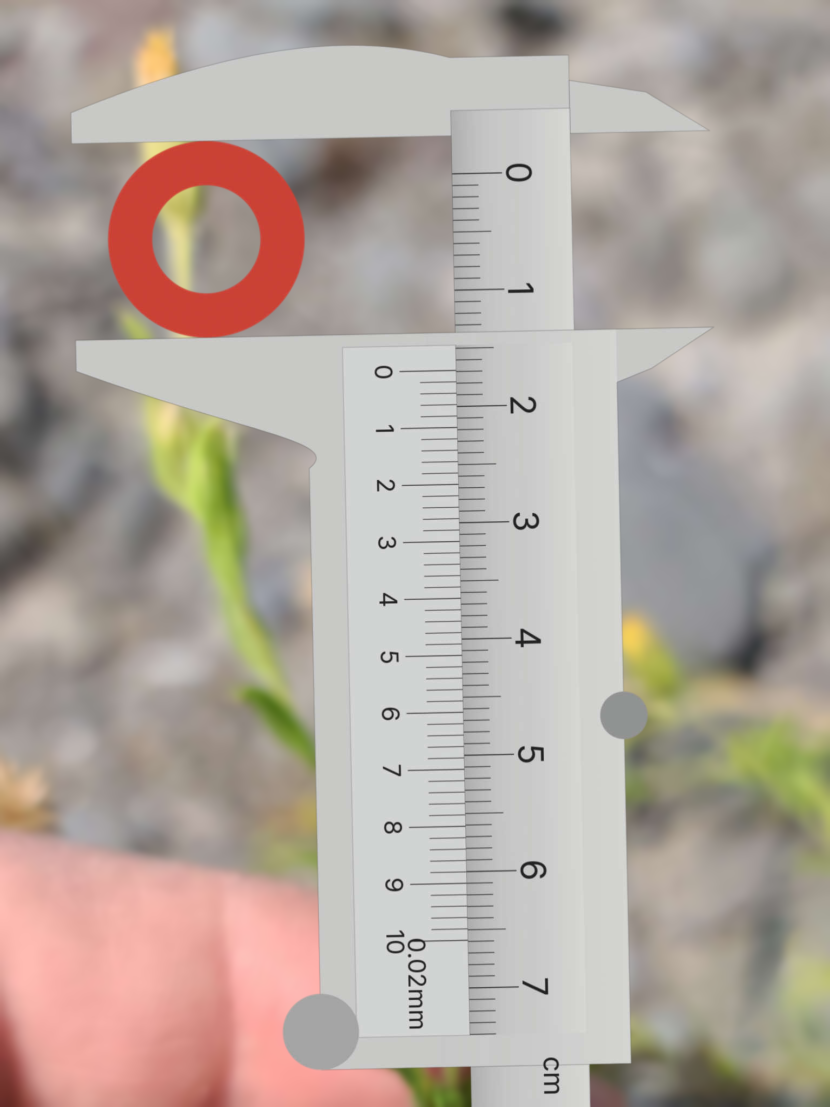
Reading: **16.9** mm
